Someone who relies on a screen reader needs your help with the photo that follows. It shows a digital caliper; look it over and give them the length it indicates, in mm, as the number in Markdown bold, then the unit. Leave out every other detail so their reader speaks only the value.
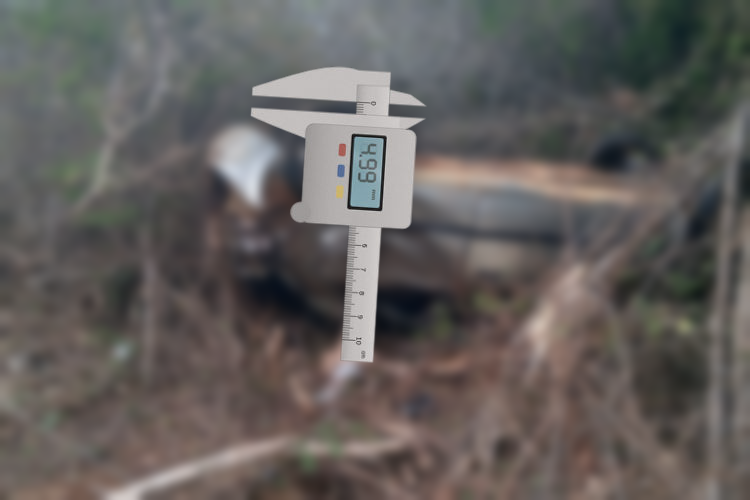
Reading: **4.99** mm
